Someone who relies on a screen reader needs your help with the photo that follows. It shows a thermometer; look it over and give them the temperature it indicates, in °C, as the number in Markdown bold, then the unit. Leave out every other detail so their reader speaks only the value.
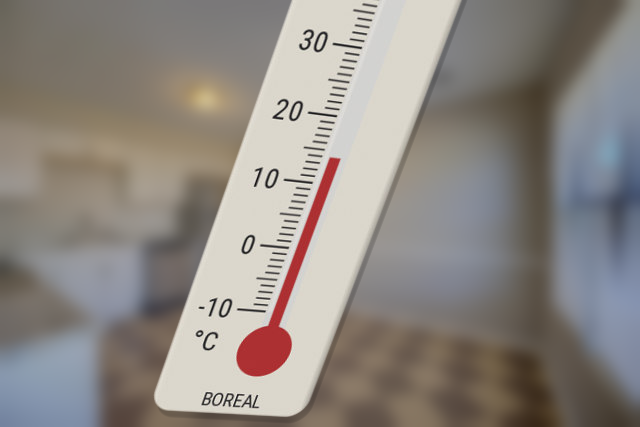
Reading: **14** °C
